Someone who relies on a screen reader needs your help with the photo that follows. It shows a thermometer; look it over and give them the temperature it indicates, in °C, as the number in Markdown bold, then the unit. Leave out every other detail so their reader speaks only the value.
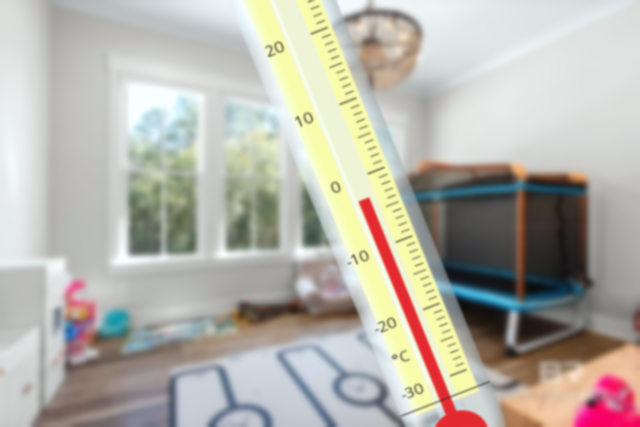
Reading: **-3** °C
